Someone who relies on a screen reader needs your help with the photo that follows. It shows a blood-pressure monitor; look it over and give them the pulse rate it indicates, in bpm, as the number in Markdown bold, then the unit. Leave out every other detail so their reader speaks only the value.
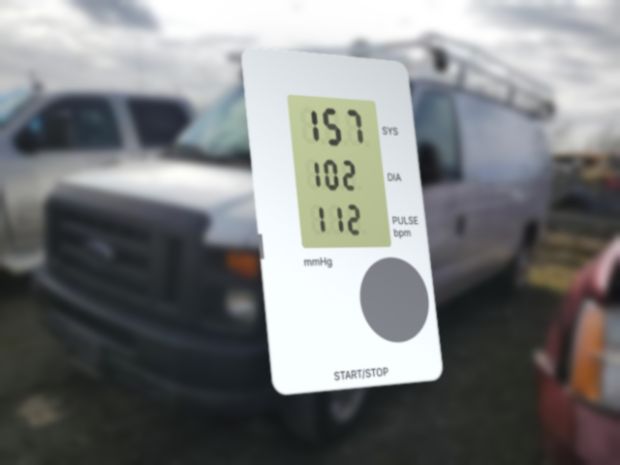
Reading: **112** bpm
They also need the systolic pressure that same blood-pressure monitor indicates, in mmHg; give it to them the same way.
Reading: **157** mmHg
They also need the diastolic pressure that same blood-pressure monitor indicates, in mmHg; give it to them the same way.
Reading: **102** mmHg
